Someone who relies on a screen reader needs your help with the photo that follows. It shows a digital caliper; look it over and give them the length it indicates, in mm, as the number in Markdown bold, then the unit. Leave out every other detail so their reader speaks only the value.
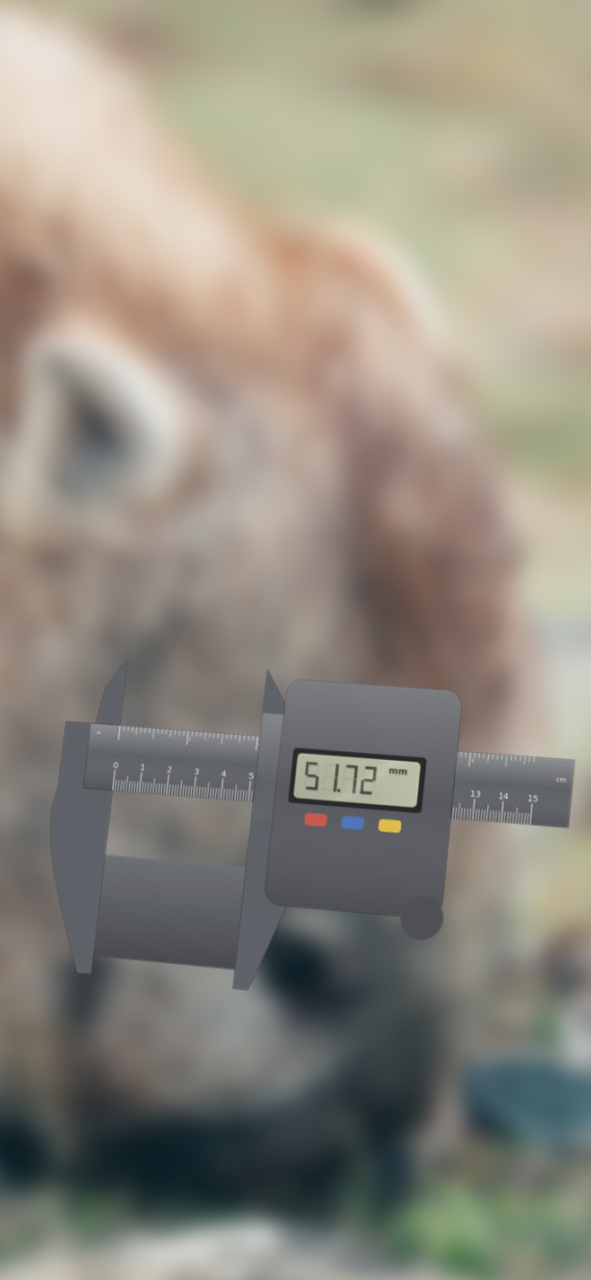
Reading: **51.72** mm
